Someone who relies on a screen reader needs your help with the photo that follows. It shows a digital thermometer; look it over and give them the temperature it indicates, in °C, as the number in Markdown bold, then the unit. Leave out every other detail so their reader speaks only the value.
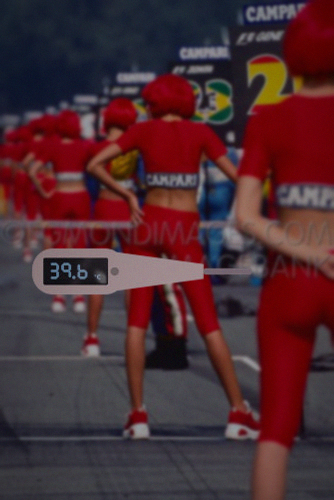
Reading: **39.6** °C
